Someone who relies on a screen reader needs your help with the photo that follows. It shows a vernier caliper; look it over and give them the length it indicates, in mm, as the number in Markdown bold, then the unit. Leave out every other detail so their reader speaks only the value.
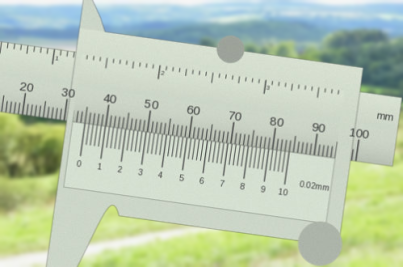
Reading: **35.0** mm
